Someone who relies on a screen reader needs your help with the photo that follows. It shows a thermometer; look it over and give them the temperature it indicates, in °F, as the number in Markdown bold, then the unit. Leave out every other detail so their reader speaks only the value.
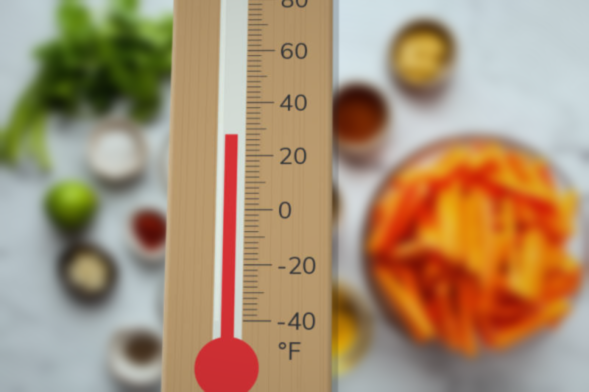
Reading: **28** °F
